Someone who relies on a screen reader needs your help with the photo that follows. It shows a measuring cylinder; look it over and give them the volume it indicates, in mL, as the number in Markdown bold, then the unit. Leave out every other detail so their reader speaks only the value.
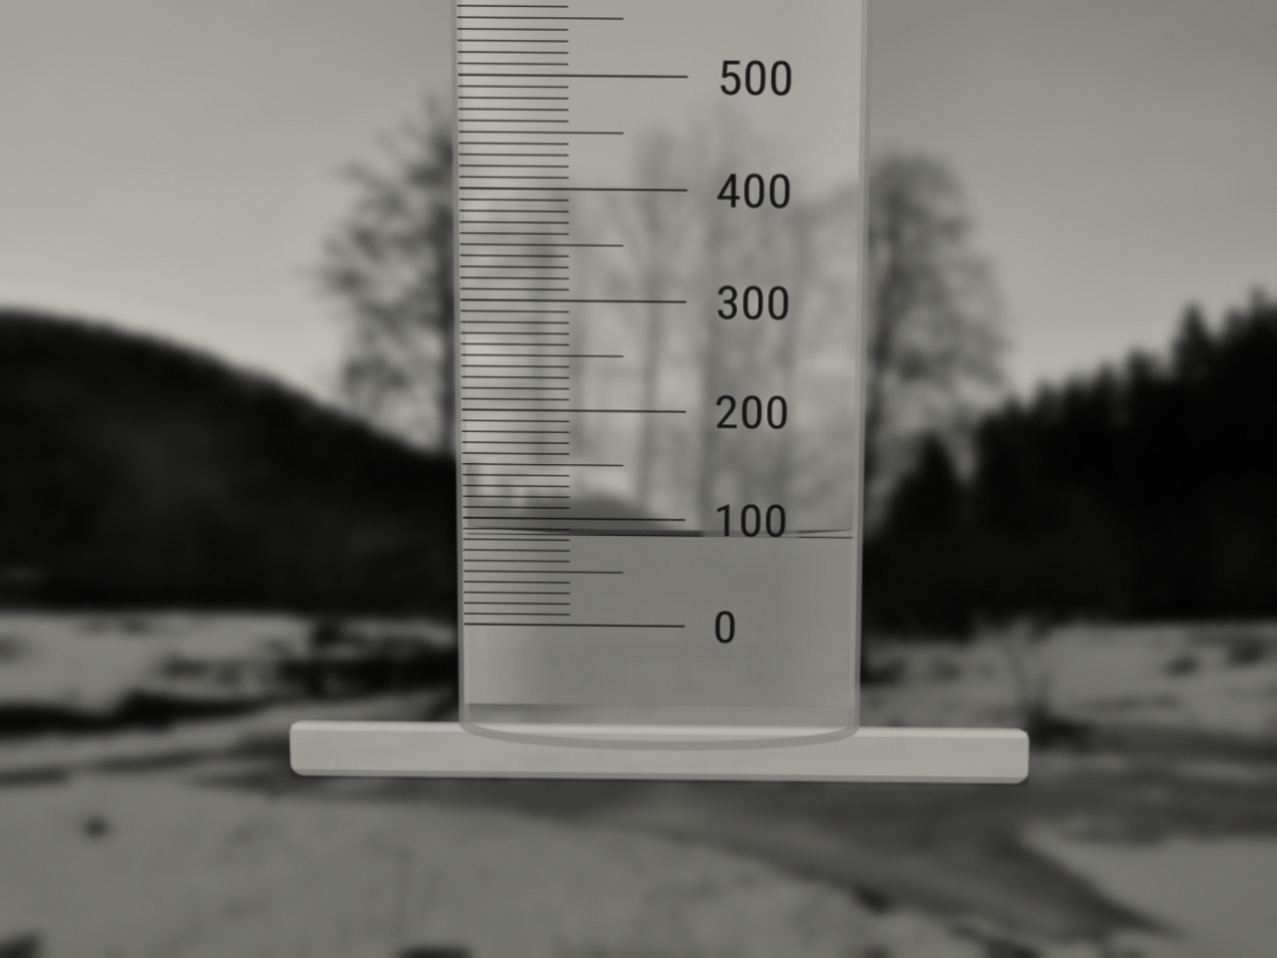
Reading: **85** mL
